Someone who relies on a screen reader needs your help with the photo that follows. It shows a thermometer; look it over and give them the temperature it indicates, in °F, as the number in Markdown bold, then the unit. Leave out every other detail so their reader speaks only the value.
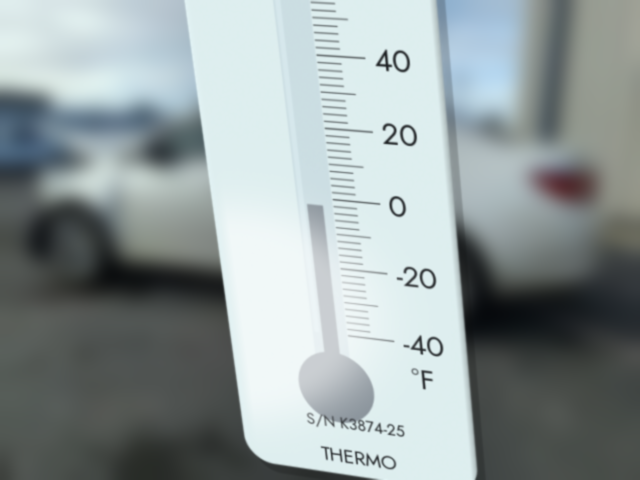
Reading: **-2** °F
